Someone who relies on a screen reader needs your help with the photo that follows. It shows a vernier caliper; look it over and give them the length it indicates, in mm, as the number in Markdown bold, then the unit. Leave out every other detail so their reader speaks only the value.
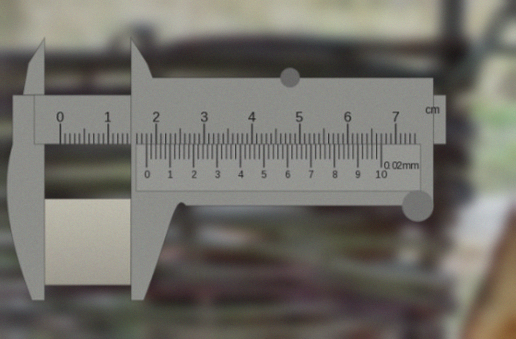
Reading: **18.0** mm
